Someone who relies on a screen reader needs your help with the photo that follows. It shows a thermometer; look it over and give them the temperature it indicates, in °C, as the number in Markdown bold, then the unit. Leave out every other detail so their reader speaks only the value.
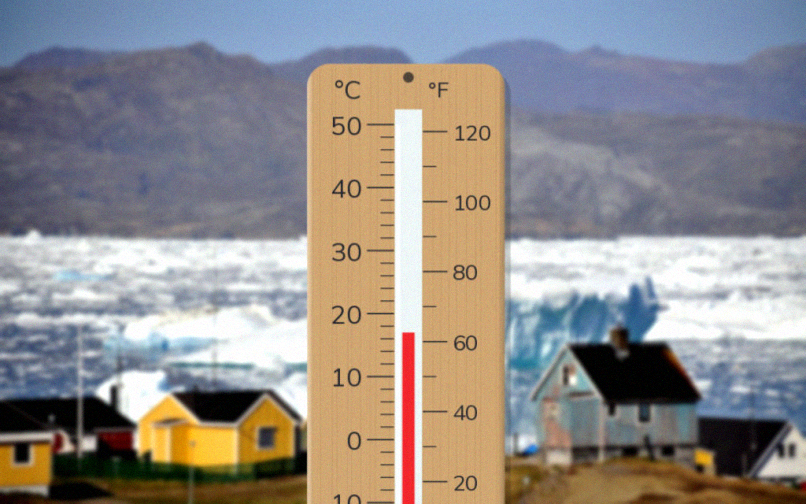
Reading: **17** °C
